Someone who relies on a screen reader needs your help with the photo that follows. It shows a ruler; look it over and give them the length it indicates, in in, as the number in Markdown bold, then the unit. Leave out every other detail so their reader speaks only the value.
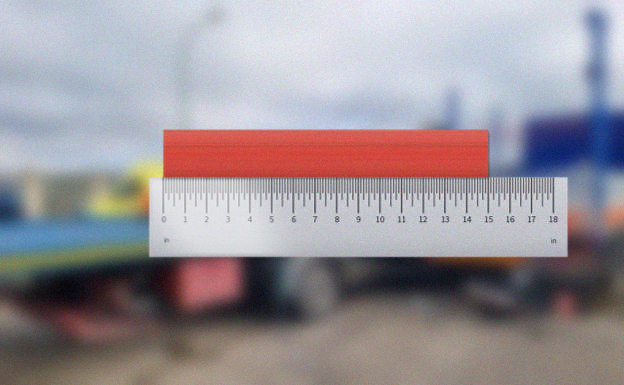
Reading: **15** in
